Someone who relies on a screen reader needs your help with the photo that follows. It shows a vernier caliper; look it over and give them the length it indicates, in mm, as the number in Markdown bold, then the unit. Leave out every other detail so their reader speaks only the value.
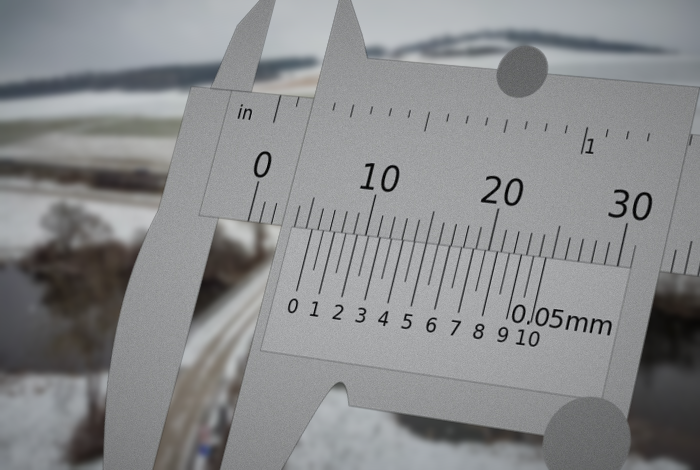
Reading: **5.5** mm
